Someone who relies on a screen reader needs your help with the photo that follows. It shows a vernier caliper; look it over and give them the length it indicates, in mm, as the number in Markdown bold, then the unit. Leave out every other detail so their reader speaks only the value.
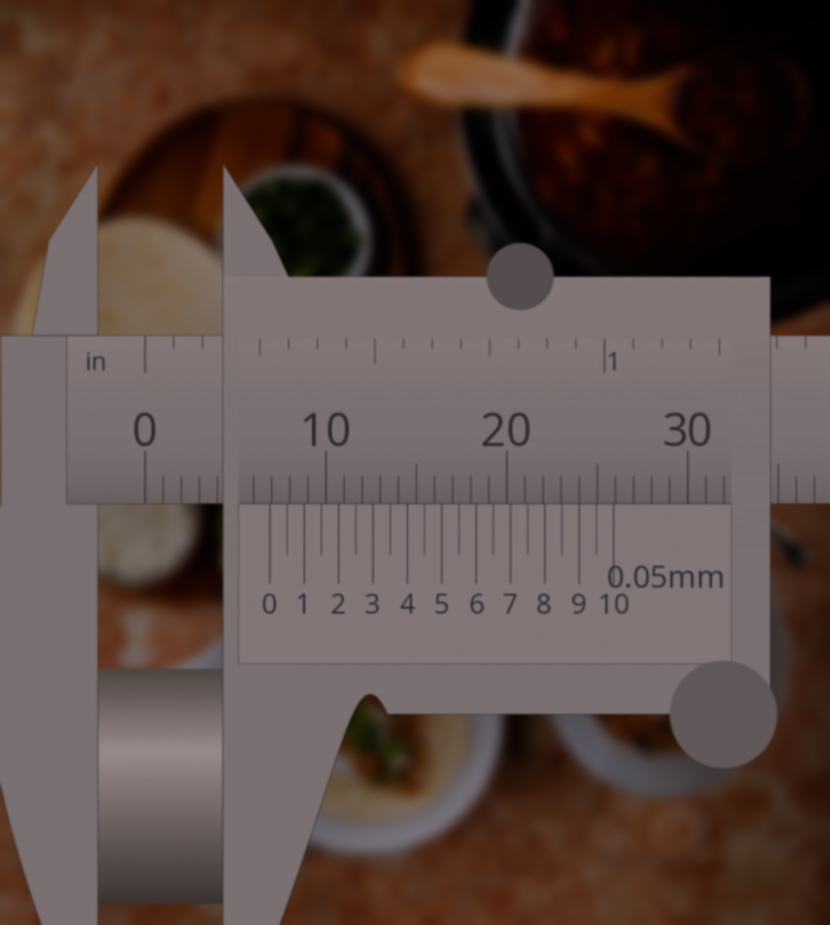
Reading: **6.9** mm
